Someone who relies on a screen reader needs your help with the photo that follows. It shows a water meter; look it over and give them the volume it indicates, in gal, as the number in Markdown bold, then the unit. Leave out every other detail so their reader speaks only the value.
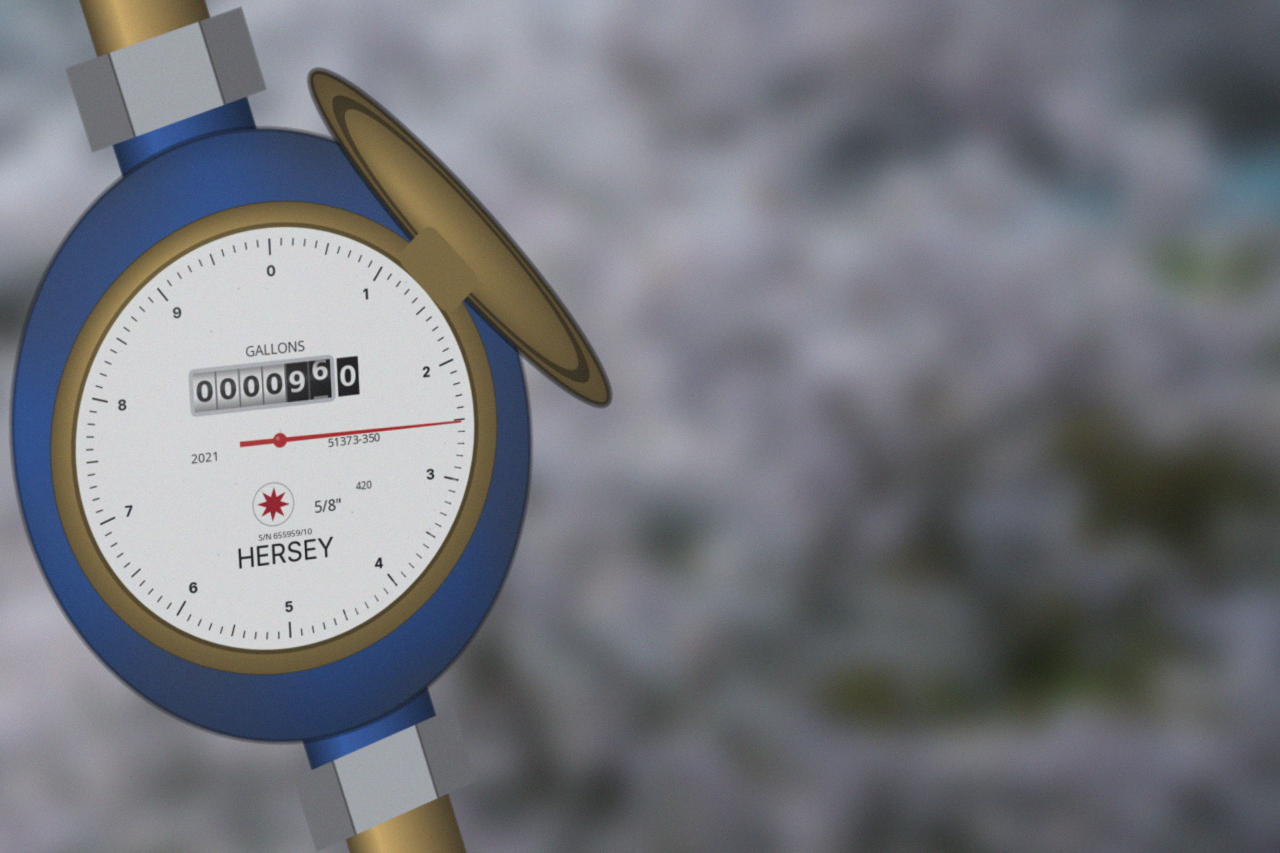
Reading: **962.5** gal
